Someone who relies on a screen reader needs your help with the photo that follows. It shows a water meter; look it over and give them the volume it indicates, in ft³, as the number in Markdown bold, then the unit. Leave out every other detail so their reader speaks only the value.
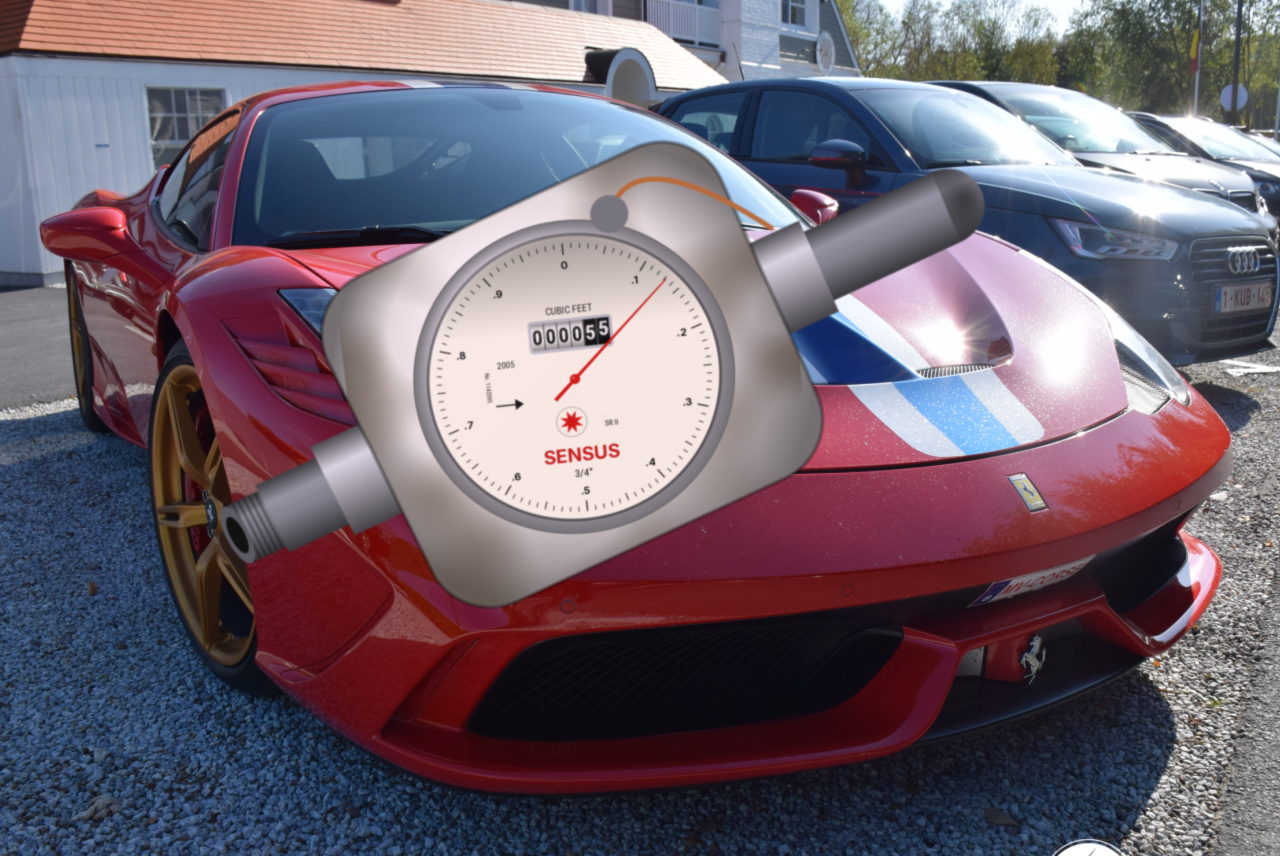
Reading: **55.13** ft³
